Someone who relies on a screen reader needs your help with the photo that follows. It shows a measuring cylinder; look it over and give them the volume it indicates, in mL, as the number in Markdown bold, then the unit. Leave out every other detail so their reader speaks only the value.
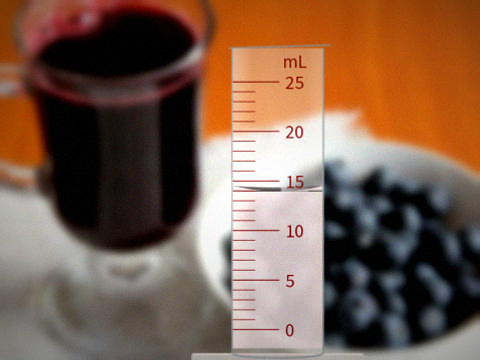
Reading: **14** mL
